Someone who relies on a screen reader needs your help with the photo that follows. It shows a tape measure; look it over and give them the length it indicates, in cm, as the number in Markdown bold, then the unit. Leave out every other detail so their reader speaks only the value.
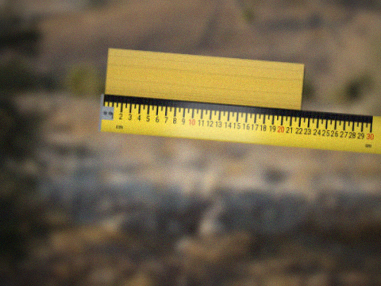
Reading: **22** cm
